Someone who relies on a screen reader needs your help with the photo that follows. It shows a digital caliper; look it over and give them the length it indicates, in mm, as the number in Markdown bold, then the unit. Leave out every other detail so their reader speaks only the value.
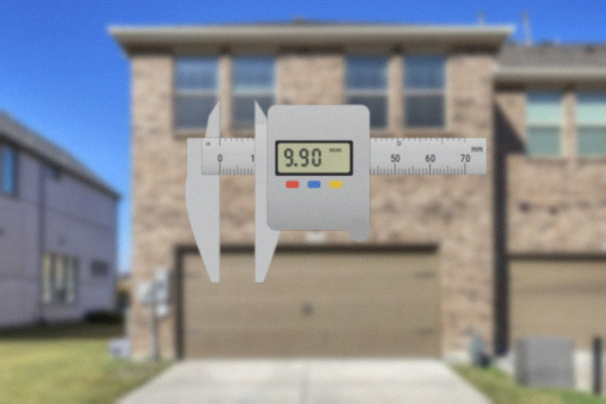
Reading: **9.90** mm
